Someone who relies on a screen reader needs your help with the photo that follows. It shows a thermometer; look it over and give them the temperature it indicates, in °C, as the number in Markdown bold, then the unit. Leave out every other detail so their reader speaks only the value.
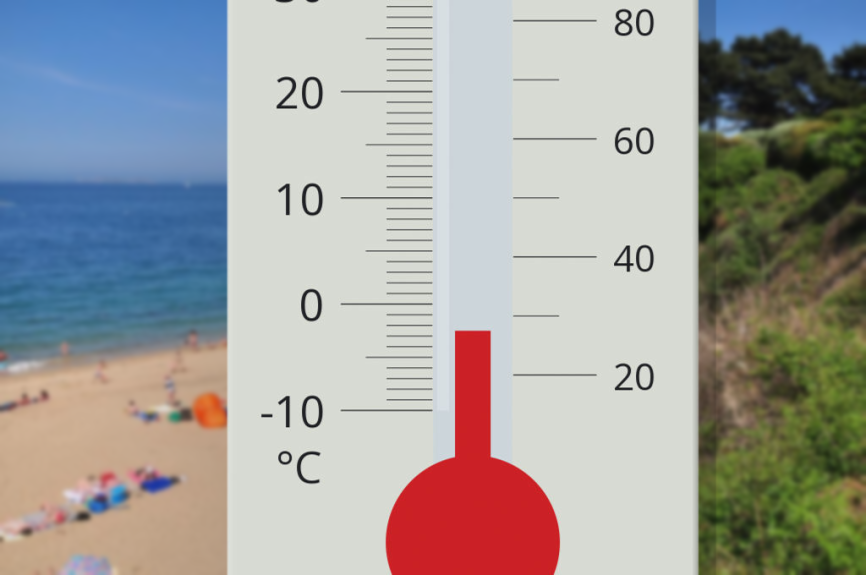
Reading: **-2.5** °C
